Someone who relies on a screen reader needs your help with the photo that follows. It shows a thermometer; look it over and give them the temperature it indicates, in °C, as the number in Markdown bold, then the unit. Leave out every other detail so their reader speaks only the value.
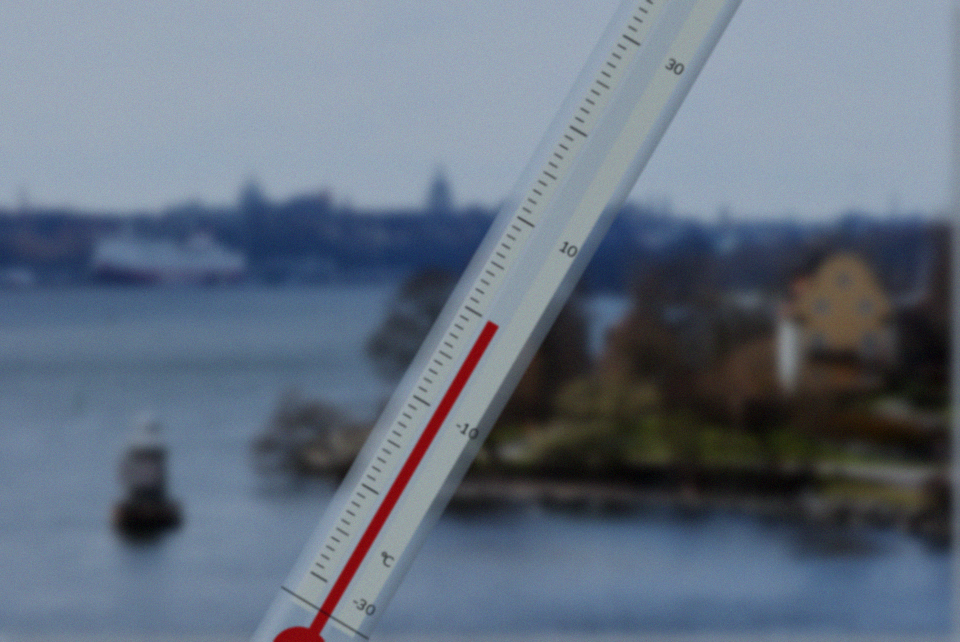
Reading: **0** °C
